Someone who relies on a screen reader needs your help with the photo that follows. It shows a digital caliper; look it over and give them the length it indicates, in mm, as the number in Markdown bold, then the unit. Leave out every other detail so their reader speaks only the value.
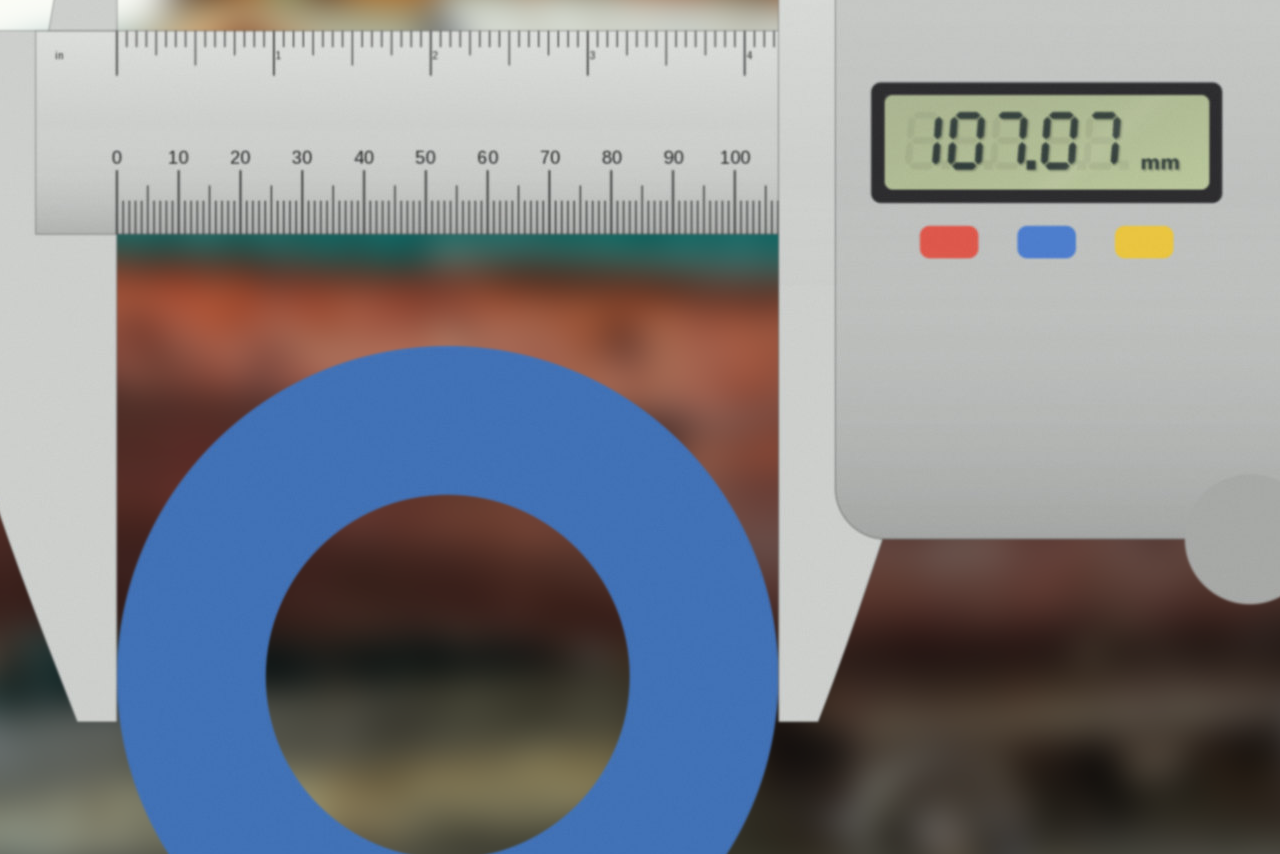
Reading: **107.07** mm
